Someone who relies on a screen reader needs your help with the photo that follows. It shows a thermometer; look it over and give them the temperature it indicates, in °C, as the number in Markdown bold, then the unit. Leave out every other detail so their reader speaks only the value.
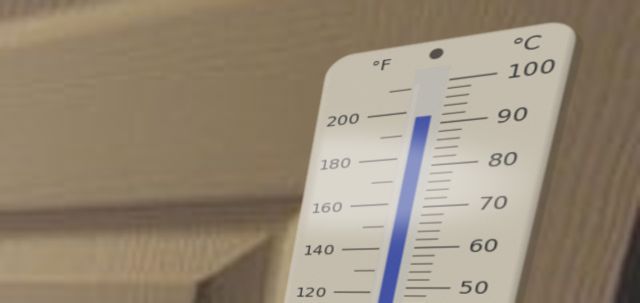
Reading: **92** °C
